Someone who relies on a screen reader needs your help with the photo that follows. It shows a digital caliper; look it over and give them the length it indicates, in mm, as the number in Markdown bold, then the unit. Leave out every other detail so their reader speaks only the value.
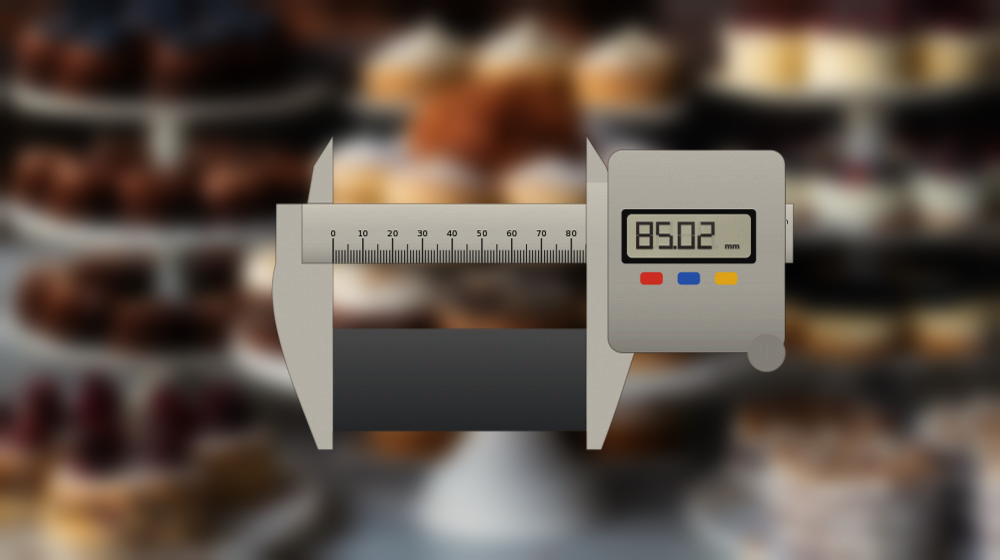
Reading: **85.02** mm
